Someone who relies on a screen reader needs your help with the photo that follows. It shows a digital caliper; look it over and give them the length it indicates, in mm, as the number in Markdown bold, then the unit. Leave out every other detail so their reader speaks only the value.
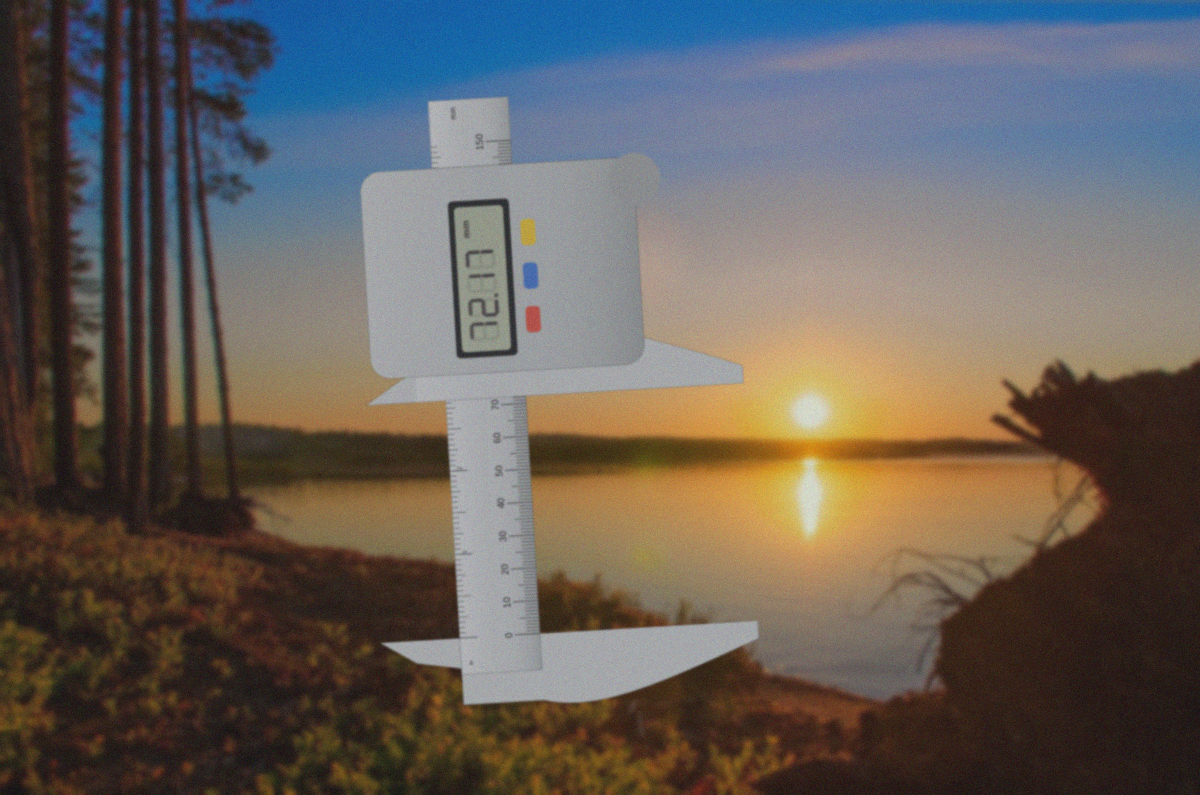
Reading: **72.17** mm
